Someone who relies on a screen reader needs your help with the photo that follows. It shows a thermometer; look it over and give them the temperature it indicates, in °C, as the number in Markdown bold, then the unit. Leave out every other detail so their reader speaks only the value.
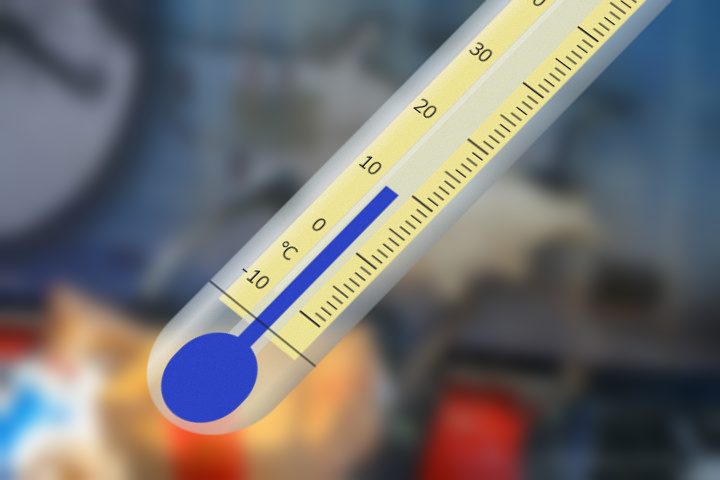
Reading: **9** °C
